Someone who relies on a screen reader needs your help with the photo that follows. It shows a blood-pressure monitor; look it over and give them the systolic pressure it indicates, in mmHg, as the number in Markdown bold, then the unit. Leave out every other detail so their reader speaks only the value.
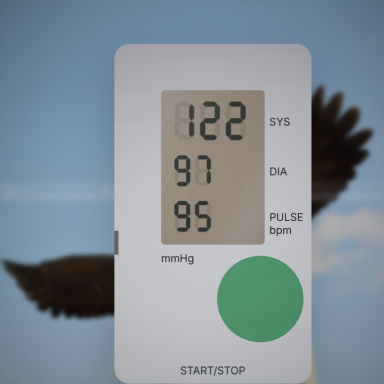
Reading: **122** mmHg
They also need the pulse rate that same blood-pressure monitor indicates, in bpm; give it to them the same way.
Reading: **95** bpm
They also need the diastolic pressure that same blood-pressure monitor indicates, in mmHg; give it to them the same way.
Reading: **97** mmHg
